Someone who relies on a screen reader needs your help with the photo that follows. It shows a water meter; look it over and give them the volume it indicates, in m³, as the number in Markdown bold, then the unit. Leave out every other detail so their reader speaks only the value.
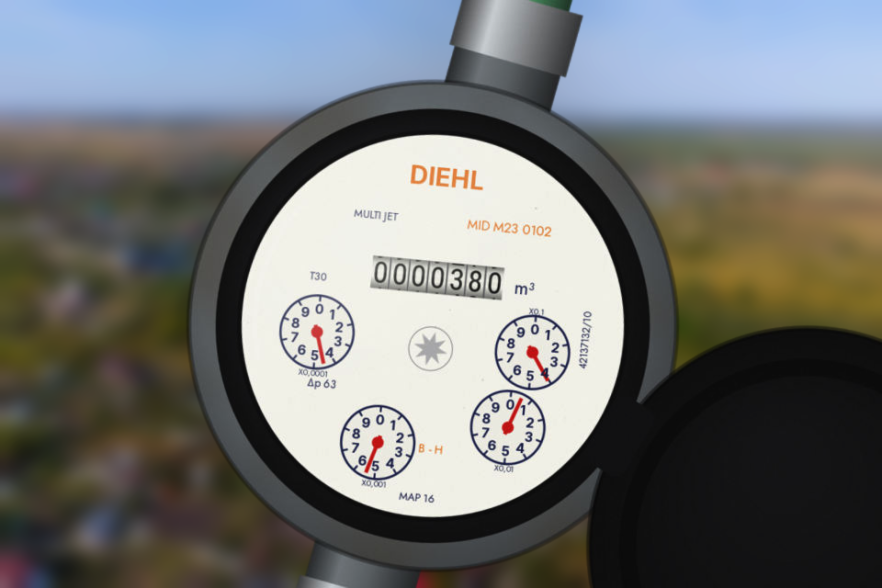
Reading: **380.4054** m³
